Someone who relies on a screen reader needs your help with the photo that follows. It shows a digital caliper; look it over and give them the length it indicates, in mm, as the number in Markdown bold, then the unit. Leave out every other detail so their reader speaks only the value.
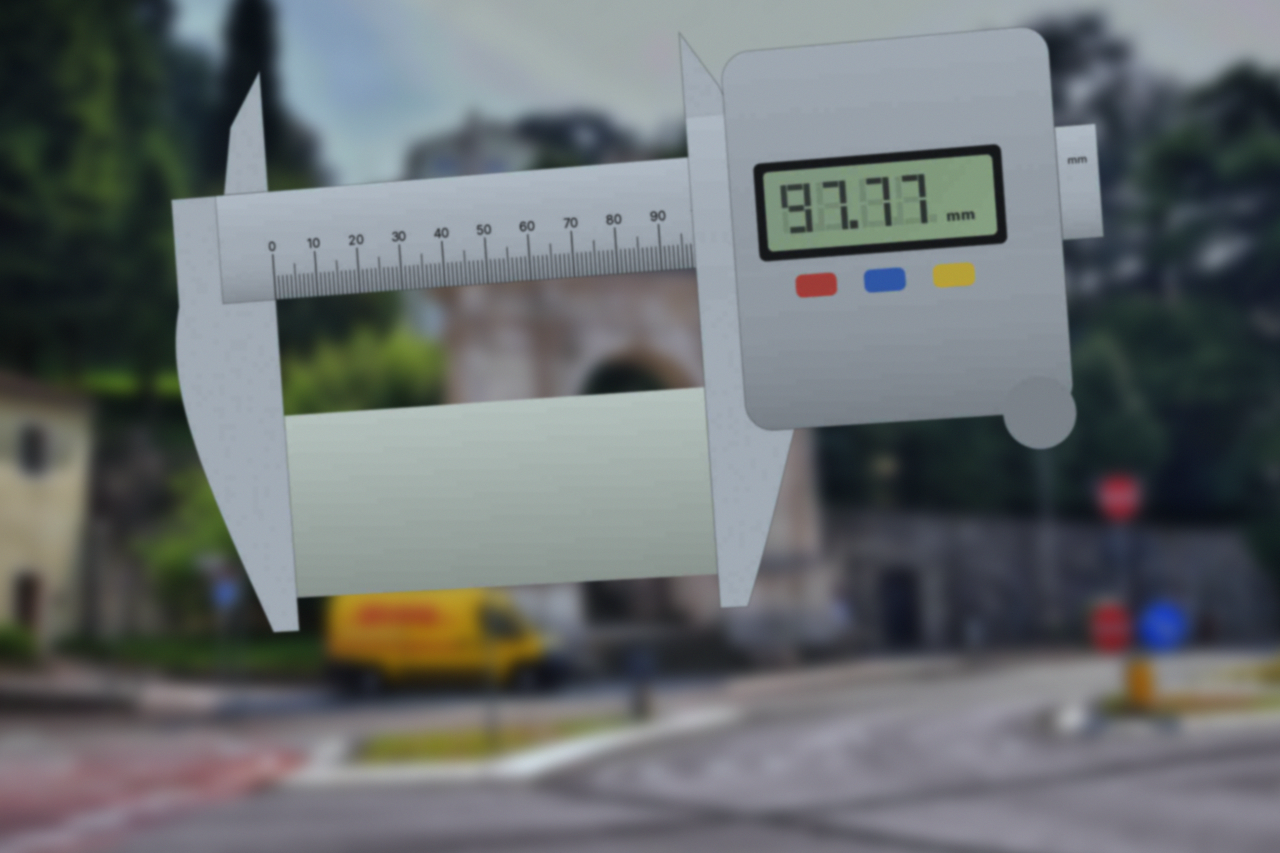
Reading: **97.77** mm
